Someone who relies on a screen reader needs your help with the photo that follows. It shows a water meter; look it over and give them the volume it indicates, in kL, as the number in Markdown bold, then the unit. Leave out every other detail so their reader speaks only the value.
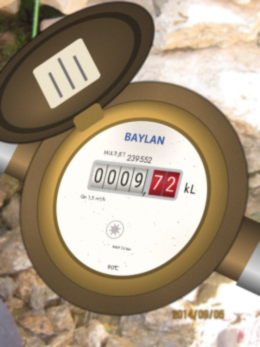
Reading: **9.72** kL
